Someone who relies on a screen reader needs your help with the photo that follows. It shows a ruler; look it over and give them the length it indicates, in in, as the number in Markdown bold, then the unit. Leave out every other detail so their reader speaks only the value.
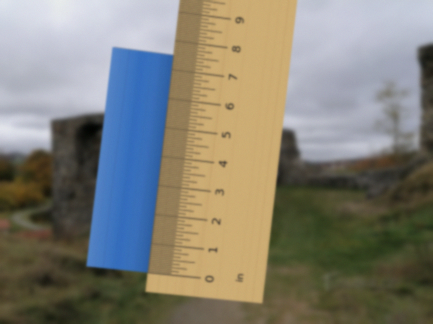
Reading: **7.5** in
